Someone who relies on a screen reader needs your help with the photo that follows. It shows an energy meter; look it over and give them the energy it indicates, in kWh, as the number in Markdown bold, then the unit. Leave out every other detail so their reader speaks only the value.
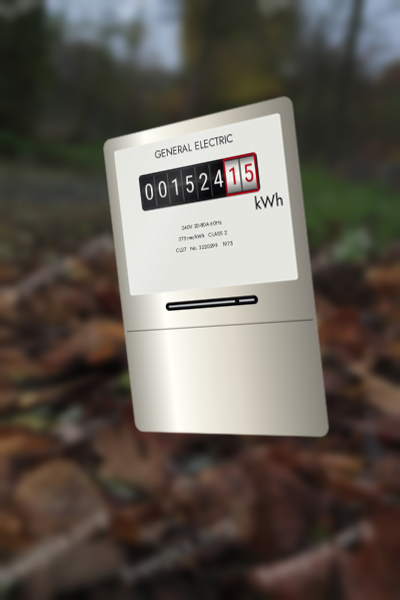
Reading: **1524.15** kWh
